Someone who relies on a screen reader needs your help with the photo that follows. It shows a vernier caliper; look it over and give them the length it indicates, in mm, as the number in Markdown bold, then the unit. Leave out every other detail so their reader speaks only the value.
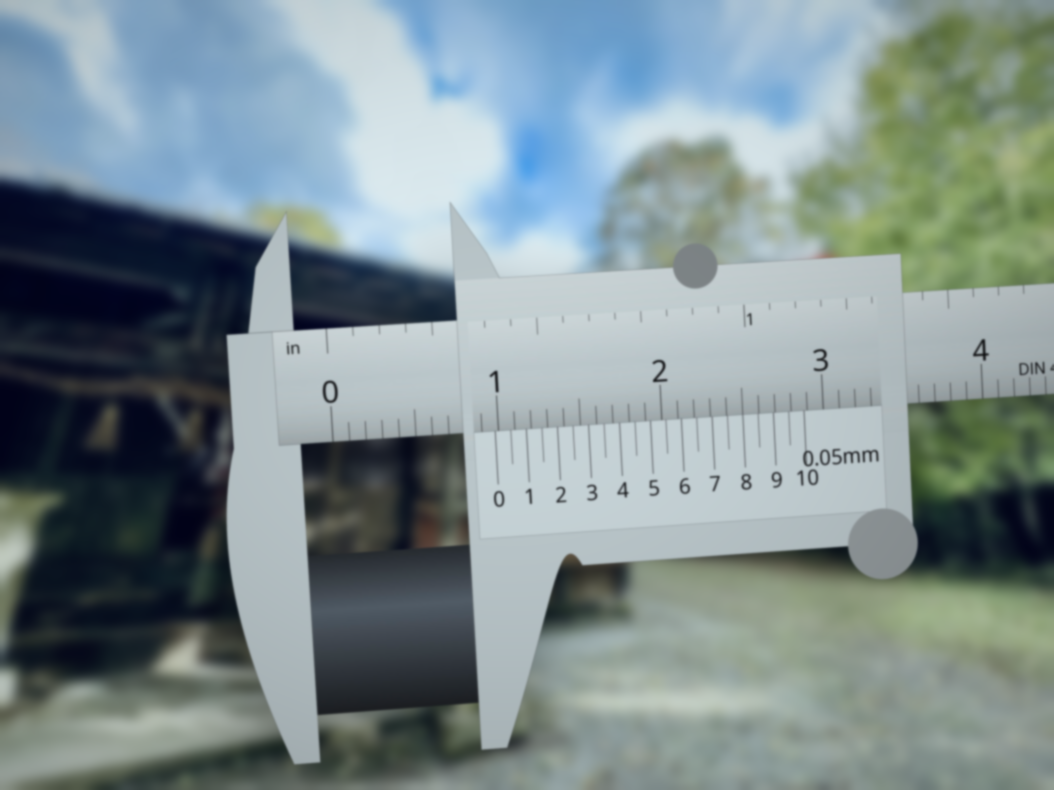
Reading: **9.8** mm
